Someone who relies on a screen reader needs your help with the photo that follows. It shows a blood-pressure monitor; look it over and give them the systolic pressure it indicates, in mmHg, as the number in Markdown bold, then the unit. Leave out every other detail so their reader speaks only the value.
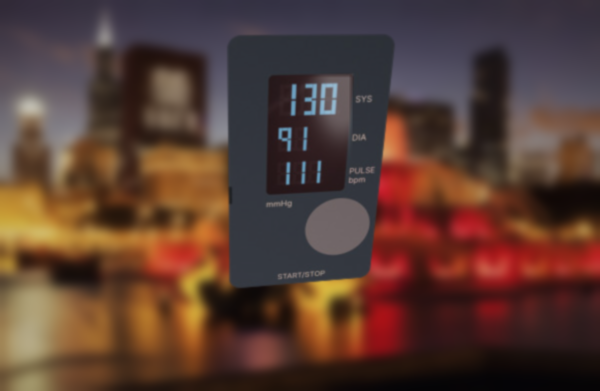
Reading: **130** mmHg
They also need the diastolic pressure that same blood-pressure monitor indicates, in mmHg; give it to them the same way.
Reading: **91** mmHg
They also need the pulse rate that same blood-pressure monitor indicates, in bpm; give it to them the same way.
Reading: **111** bpm
